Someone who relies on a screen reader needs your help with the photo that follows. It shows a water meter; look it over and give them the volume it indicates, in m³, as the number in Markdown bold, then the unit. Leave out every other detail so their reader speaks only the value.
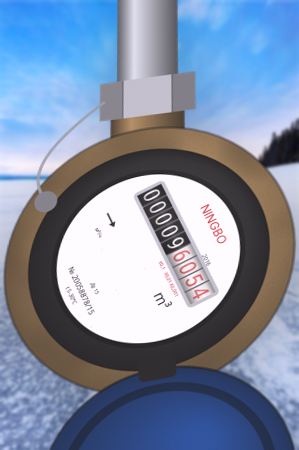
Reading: **9.6054** m³
